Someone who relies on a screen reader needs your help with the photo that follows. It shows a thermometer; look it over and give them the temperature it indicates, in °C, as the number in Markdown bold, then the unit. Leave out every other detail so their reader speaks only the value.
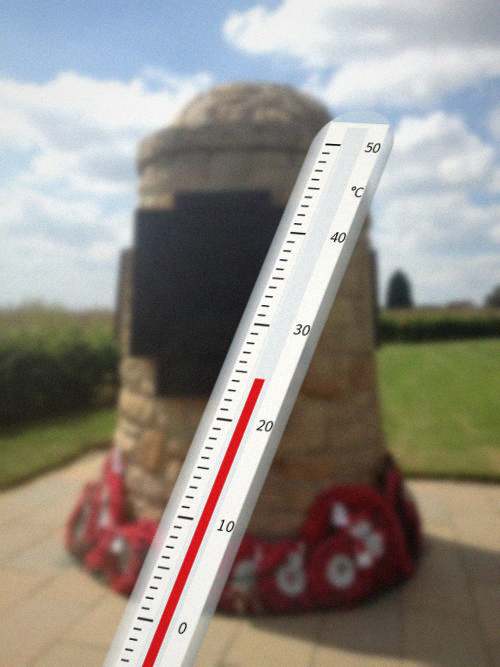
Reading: **24.5** °C
